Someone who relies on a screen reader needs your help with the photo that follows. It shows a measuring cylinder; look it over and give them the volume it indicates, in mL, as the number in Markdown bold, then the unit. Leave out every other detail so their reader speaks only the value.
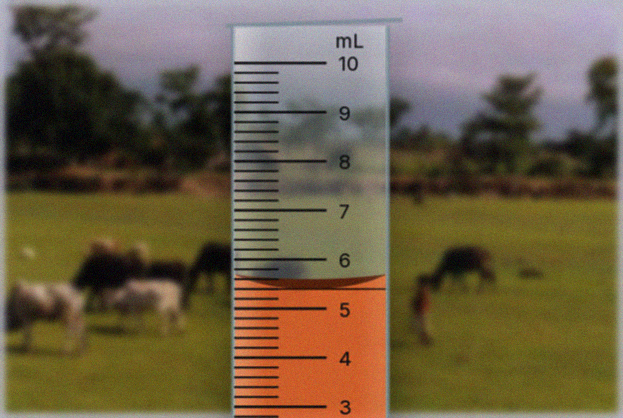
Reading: **5.4** mL
